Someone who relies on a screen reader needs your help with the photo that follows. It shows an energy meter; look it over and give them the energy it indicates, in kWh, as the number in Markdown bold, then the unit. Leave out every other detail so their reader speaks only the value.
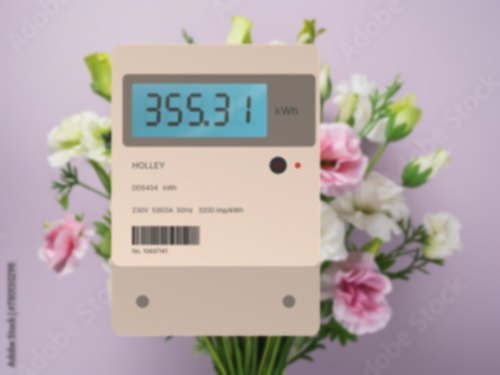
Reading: **355.31** kWh
